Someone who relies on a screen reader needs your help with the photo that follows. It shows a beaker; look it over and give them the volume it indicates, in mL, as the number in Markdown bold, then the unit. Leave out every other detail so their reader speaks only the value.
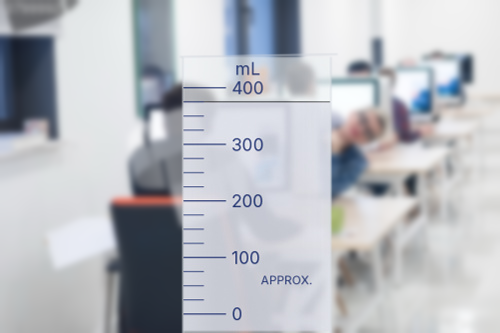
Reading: **375** mL
